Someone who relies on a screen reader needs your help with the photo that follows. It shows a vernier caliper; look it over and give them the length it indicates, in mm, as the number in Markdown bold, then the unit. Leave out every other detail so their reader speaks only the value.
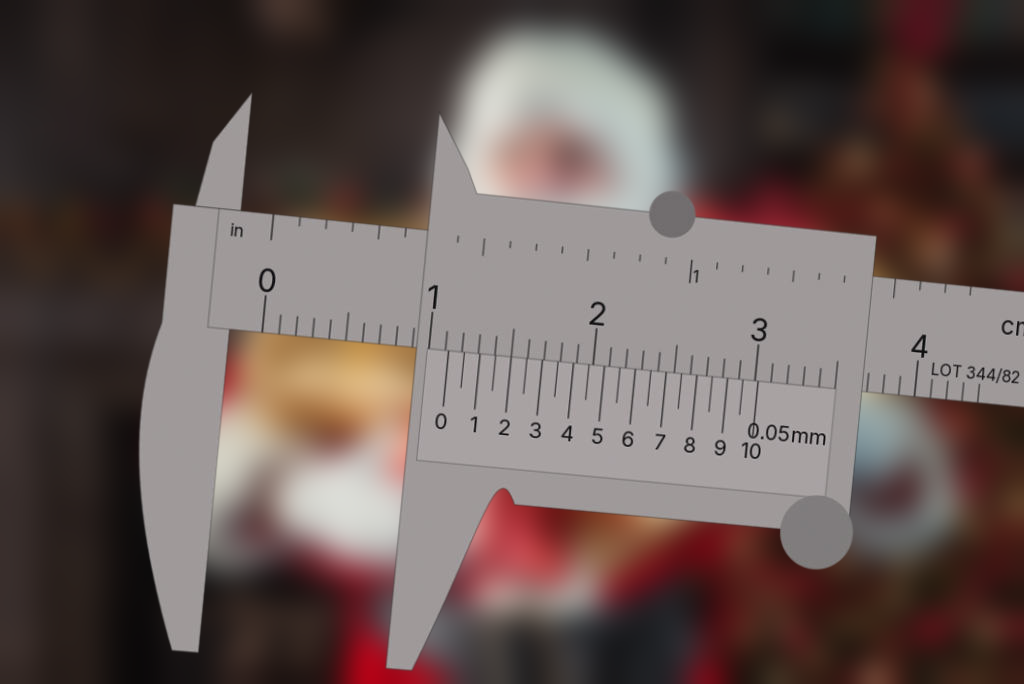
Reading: **11.2** mm
